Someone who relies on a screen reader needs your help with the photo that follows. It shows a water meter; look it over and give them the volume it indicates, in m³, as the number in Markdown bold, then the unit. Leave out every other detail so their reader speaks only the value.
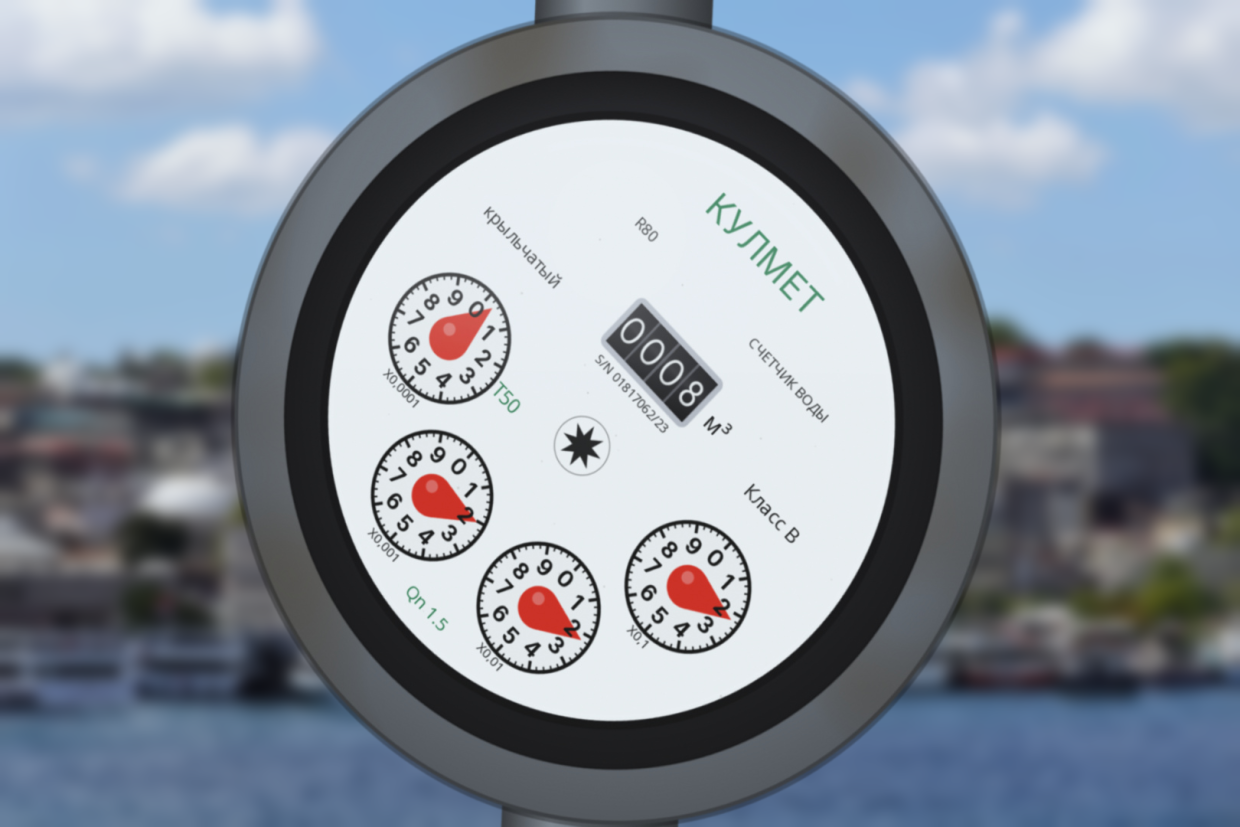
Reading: **8.2220** m³
